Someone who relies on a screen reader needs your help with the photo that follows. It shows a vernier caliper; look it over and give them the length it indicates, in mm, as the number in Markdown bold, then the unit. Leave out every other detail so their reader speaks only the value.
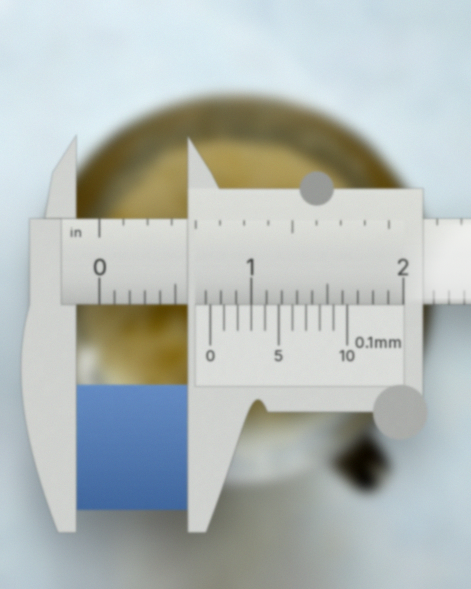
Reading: **7.3** mm
